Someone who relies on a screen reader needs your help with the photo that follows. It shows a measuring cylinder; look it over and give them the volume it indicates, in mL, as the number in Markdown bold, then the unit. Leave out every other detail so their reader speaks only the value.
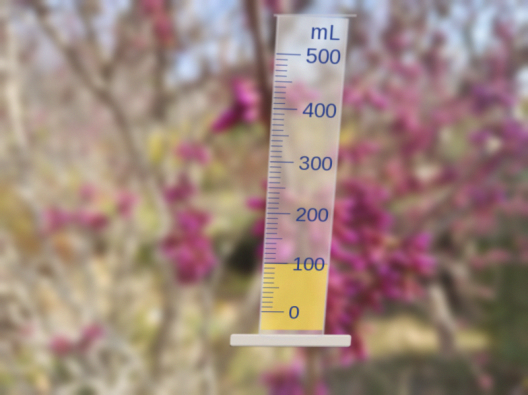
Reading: **100** mL
